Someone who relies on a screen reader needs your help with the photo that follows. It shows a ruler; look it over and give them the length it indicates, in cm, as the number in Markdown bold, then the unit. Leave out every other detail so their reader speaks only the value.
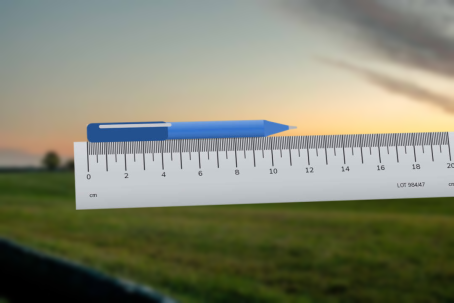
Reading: **11.5** cm
